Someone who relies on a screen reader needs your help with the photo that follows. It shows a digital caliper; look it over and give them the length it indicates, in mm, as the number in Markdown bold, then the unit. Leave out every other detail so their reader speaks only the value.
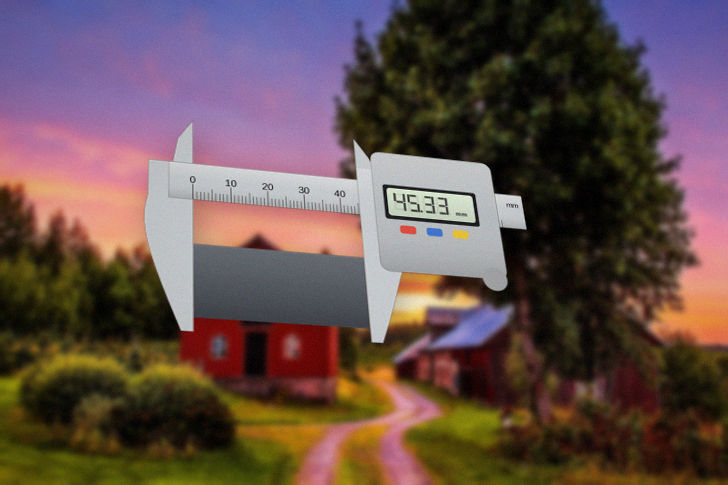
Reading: **45.33** mm
